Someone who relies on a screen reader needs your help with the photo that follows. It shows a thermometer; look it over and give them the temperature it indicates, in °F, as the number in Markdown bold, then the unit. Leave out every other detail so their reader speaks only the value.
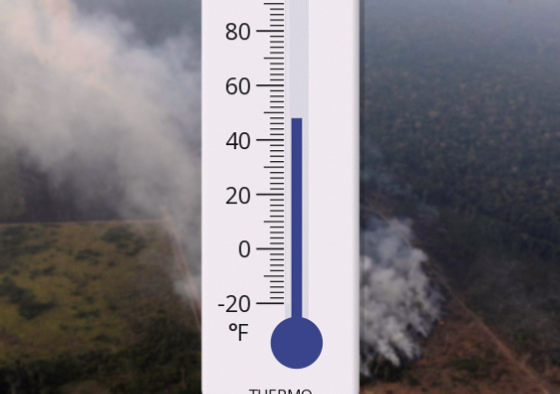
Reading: **48** °F
